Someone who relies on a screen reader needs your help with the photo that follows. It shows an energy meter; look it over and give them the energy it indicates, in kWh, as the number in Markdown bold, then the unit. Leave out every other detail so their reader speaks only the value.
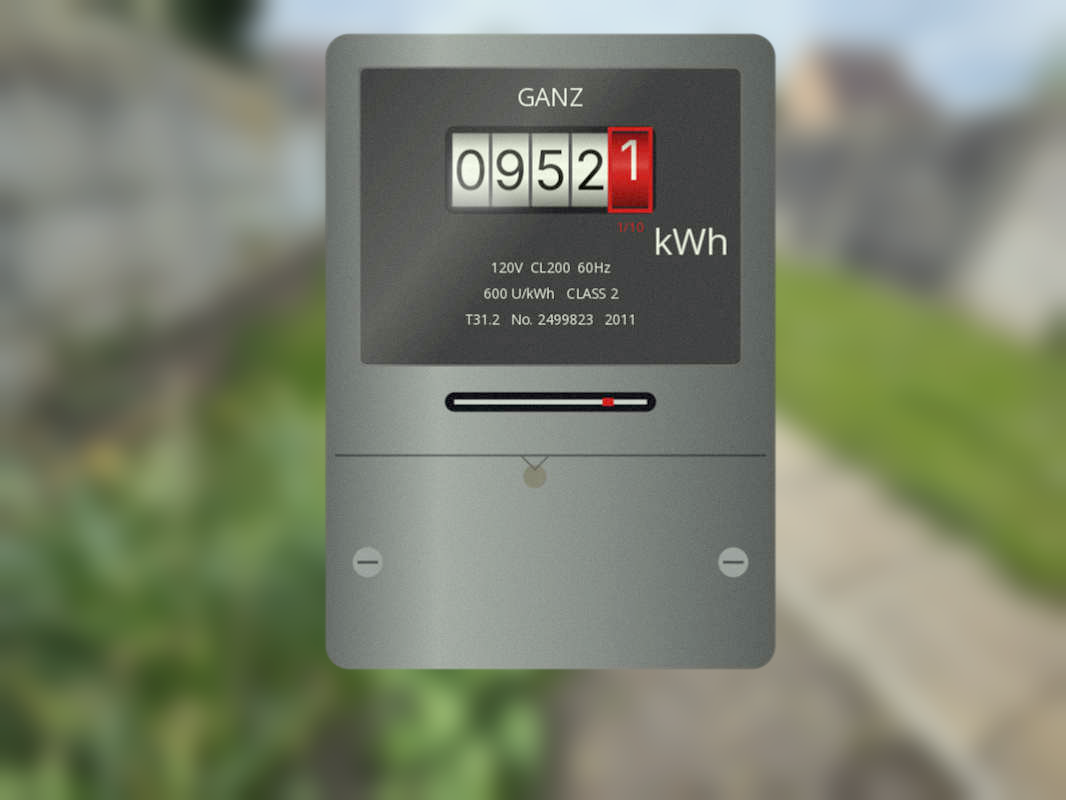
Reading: **952.1** kWh
